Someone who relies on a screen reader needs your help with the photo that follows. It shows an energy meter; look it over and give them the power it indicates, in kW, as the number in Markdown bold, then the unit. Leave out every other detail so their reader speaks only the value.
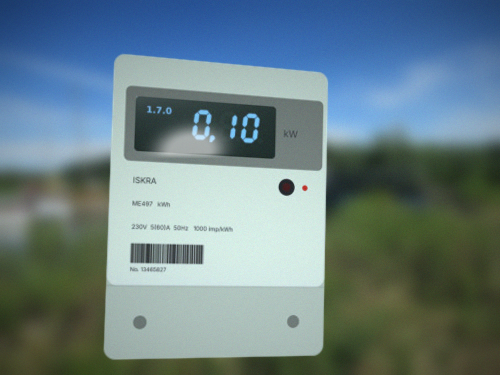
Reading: **0.10** kW
